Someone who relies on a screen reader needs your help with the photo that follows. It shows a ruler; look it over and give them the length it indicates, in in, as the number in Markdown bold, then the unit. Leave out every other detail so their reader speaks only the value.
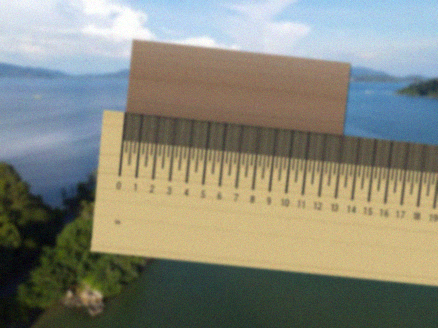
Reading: **13** in
